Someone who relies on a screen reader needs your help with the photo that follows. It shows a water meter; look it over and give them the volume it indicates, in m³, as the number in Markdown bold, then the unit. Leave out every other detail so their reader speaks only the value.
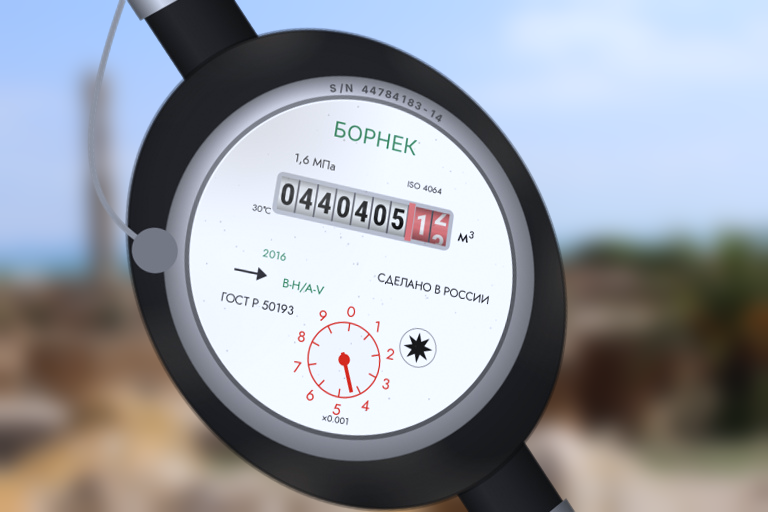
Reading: **440405.124** m³
